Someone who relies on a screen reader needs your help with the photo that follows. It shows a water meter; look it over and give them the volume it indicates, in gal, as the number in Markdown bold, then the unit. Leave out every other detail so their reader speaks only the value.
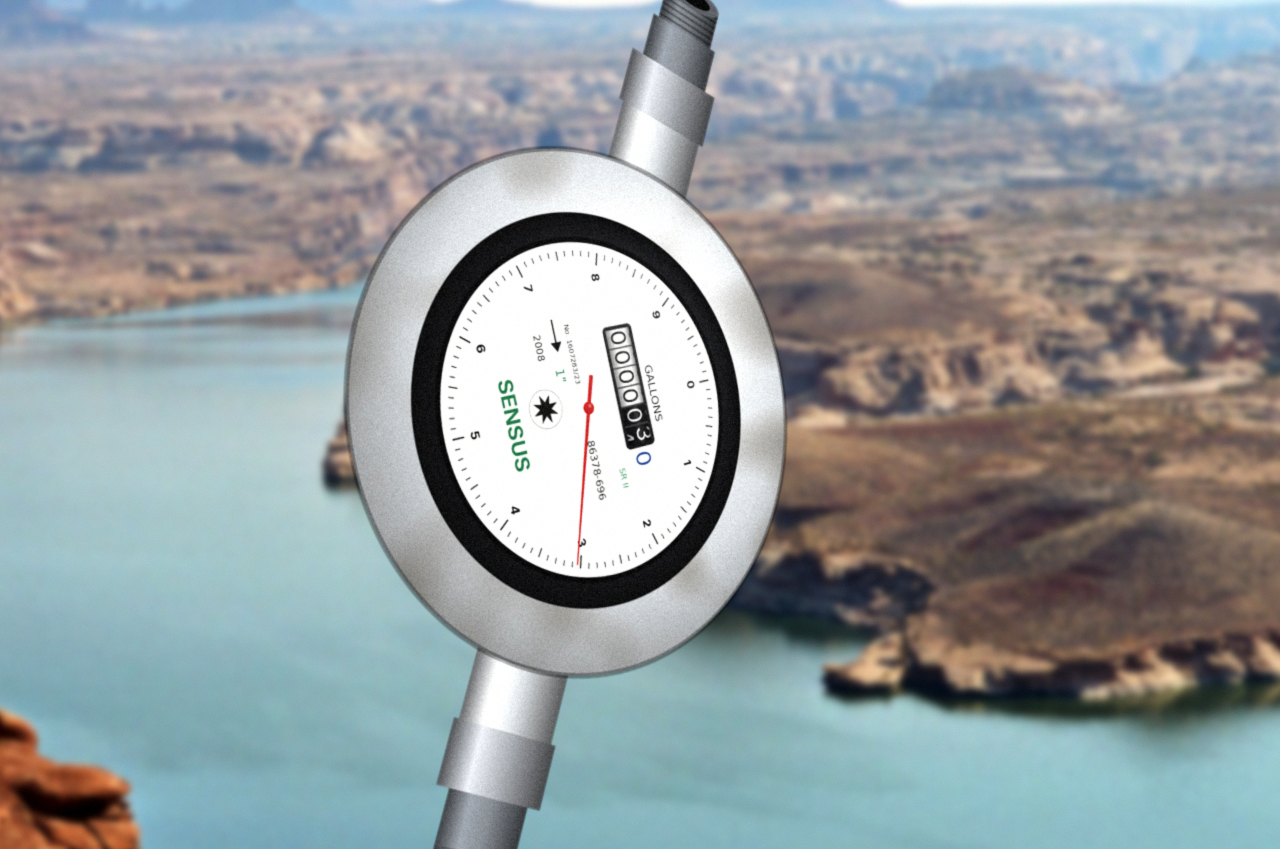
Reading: **33.0** gal
